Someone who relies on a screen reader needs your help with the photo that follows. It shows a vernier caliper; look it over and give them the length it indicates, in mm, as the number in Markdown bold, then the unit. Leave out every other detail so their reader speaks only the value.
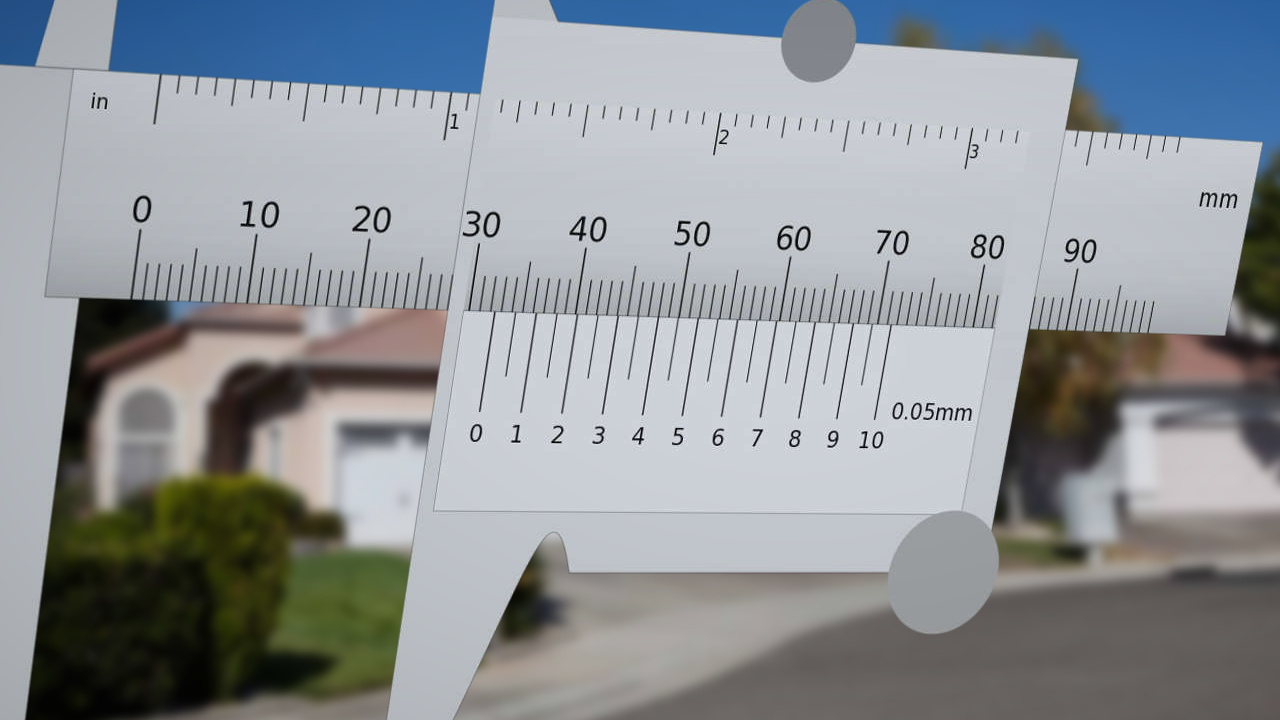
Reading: **32.4** mm
